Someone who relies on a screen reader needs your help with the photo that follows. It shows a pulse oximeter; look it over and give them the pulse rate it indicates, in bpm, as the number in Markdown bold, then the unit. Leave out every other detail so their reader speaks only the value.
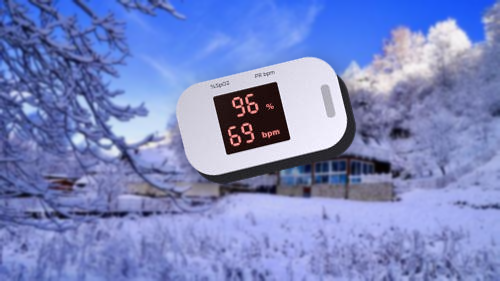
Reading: **69** bpm
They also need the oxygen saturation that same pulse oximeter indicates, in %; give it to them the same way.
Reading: **96** %
